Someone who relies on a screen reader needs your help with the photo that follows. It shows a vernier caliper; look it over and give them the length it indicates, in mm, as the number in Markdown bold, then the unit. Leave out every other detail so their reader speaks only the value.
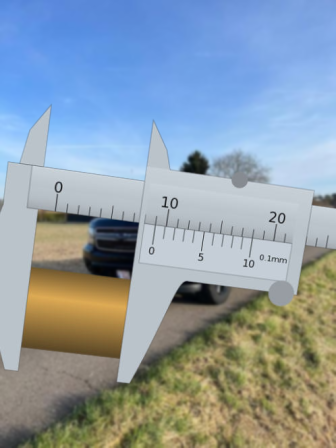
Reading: **9.0** mm
